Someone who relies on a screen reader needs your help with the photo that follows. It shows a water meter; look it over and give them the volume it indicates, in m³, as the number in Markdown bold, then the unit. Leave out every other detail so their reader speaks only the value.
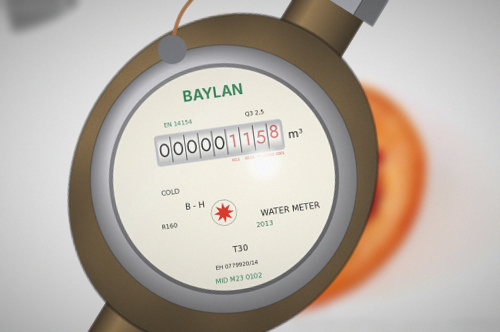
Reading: **0.1158** m³
